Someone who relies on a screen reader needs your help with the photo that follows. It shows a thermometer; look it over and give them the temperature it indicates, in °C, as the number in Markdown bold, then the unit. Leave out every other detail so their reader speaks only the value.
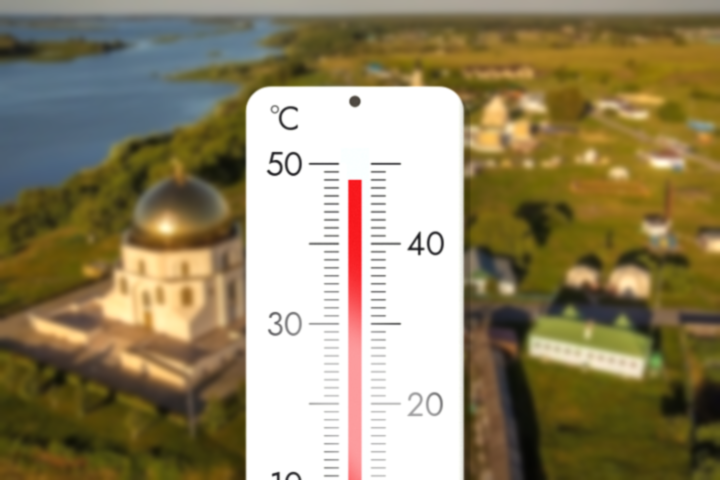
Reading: **48** °C
